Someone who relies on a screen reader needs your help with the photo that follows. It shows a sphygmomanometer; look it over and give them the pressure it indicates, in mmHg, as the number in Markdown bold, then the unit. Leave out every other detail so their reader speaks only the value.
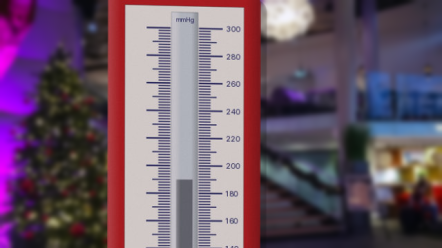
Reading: **190** mmHg
